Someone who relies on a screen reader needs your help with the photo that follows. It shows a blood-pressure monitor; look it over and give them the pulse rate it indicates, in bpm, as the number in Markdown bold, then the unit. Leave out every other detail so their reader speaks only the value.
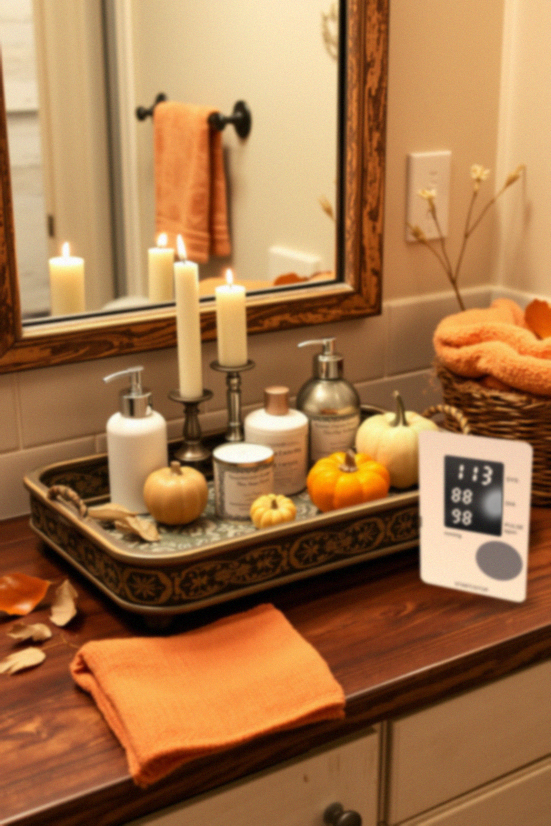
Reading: **98** bpm
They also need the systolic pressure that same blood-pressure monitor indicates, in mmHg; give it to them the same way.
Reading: **113** mmHg
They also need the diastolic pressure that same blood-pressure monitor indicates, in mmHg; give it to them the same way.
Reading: **88** mmHg
